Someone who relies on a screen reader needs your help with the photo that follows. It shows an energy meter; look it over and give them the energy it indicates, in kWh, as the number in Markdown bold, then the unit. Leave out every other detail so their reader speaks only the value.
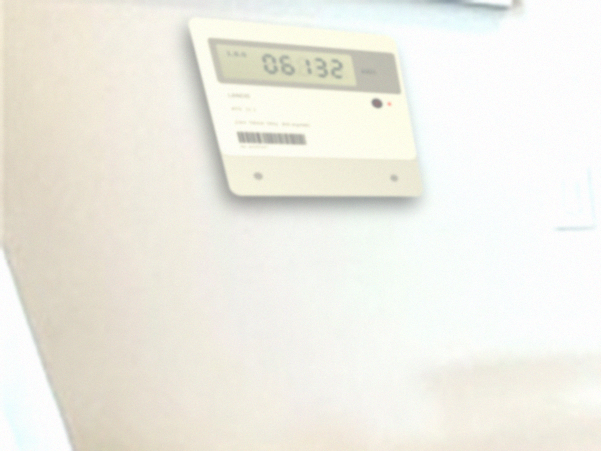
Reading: **6132** kWh
